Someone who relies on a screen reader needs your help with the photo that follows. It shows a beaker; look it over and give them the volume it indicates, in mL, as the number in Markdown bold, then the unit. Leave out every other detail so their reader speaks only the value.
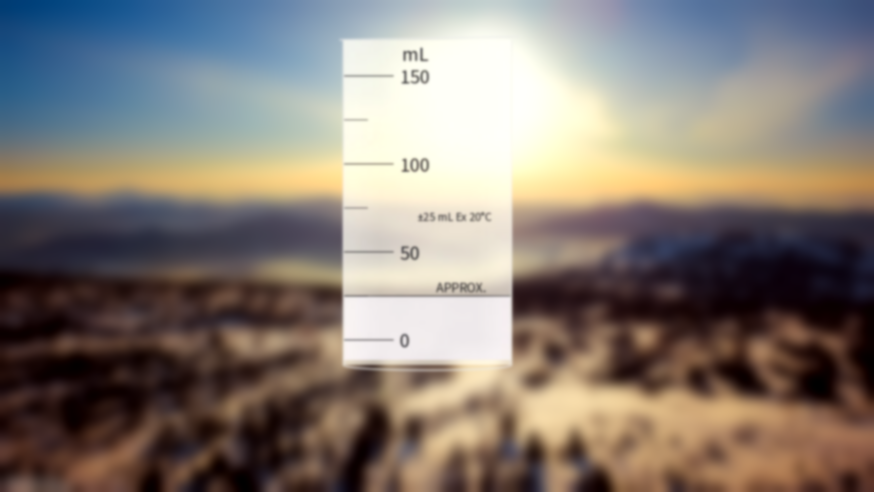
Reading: **25** mL
